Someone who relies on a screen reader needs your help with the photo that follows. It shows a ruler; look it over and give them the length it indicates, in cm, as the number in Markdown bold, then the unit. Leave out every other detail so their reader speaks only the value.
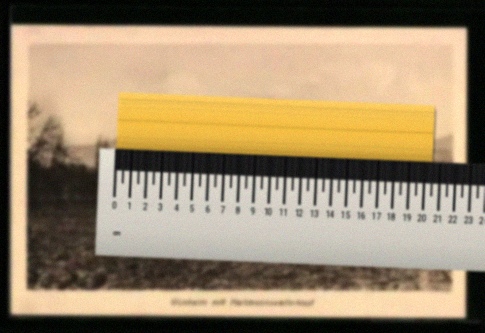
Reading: **20.5** cm
